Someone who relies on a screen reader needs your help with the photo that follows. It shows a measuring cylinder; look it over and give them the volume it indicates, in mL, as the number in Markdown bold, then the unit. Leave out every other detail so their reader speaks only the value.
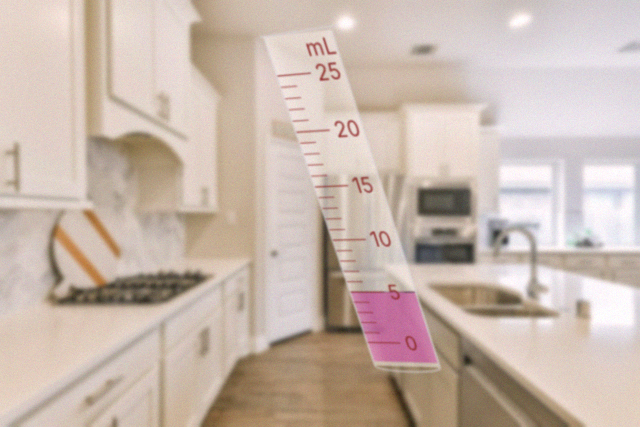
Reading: **5** mL
